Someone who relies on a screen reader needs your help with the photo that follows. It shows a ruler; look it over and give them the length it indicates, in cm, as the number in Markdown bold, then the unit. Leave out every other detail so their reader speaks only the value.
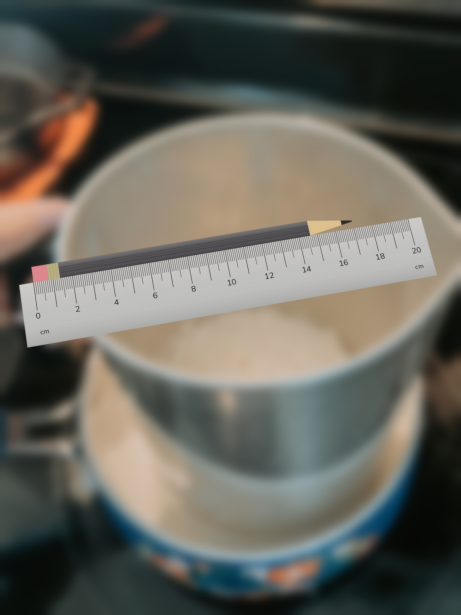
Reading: **17** cm
